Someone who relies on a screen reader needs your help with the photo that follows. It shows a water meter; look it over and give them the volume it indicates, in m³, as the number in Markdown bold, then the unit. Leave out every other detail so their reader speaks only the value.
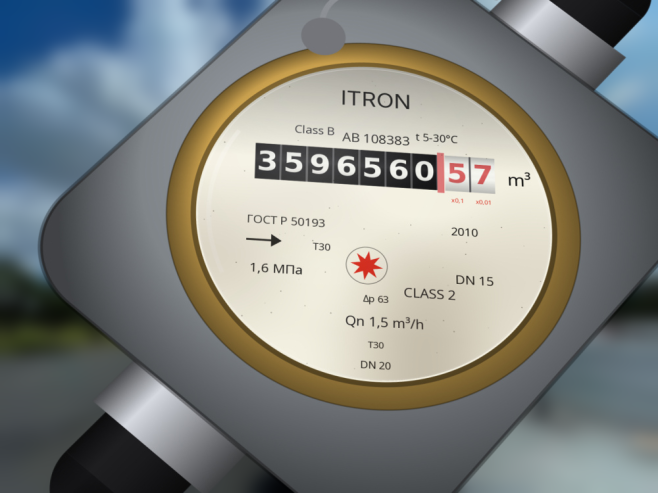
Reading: **3596560.57** m³
